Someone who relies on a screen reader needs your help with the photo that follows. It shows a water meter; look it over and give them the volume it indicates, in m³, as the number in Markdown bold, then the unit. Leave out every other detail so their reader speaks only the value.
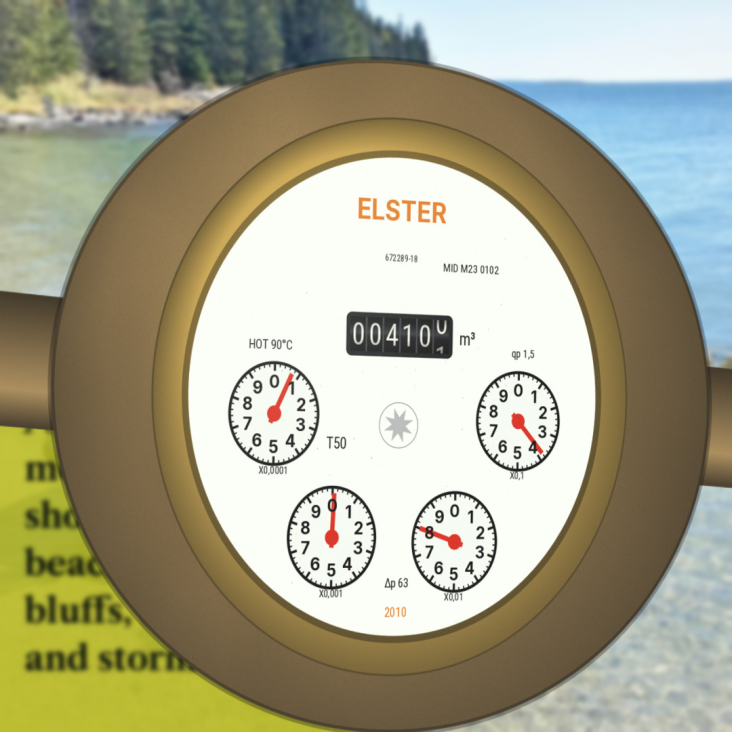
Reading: **4100.3800** m³
